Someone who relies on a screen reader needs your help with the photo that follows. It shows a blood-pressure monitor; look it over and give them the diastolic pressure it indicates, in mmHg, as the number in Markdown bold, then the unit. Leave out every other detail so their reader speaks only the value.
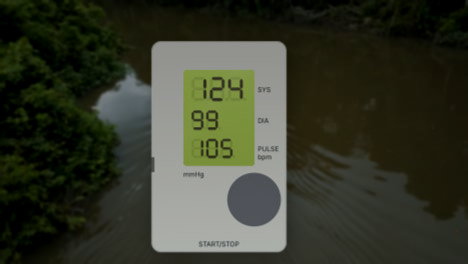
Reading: **99** mmHg
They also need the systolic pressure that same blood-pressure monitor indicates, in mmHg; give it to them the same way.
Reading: **124** mmHg
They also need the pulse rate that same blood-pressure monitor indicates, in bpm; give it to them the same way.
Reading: **105** bpm
